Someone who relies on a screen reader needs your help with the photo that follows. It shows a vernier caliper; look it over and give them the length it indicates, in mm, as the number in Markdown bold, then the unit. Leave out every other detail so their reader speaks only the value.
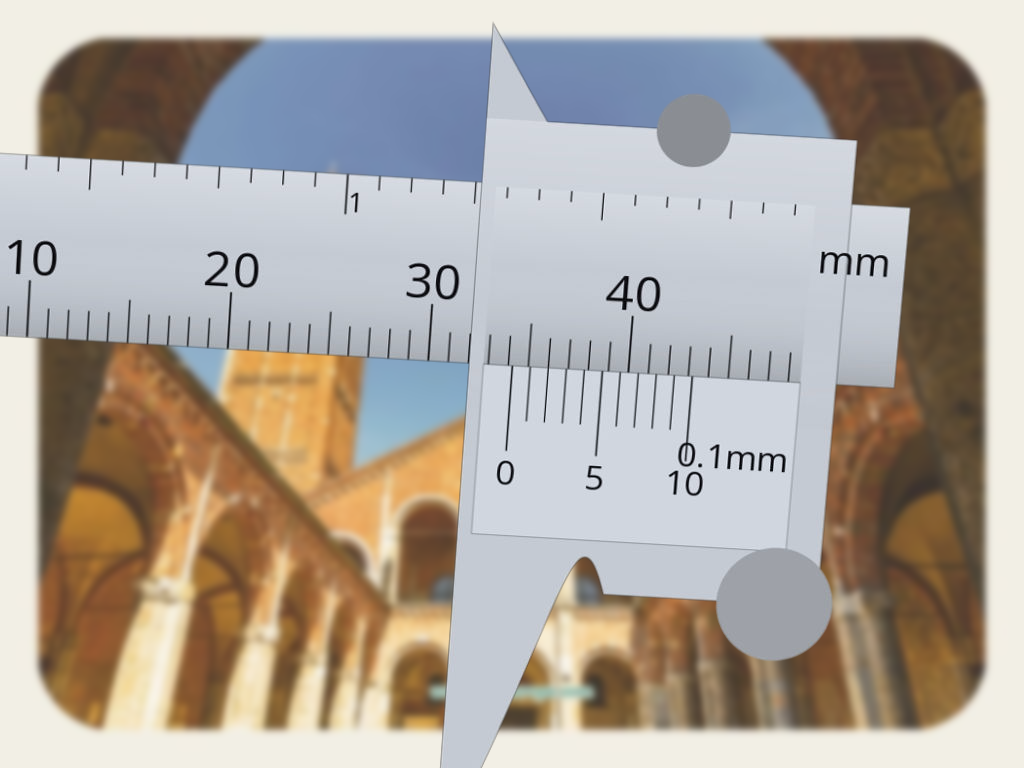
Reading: **34.2** mm
